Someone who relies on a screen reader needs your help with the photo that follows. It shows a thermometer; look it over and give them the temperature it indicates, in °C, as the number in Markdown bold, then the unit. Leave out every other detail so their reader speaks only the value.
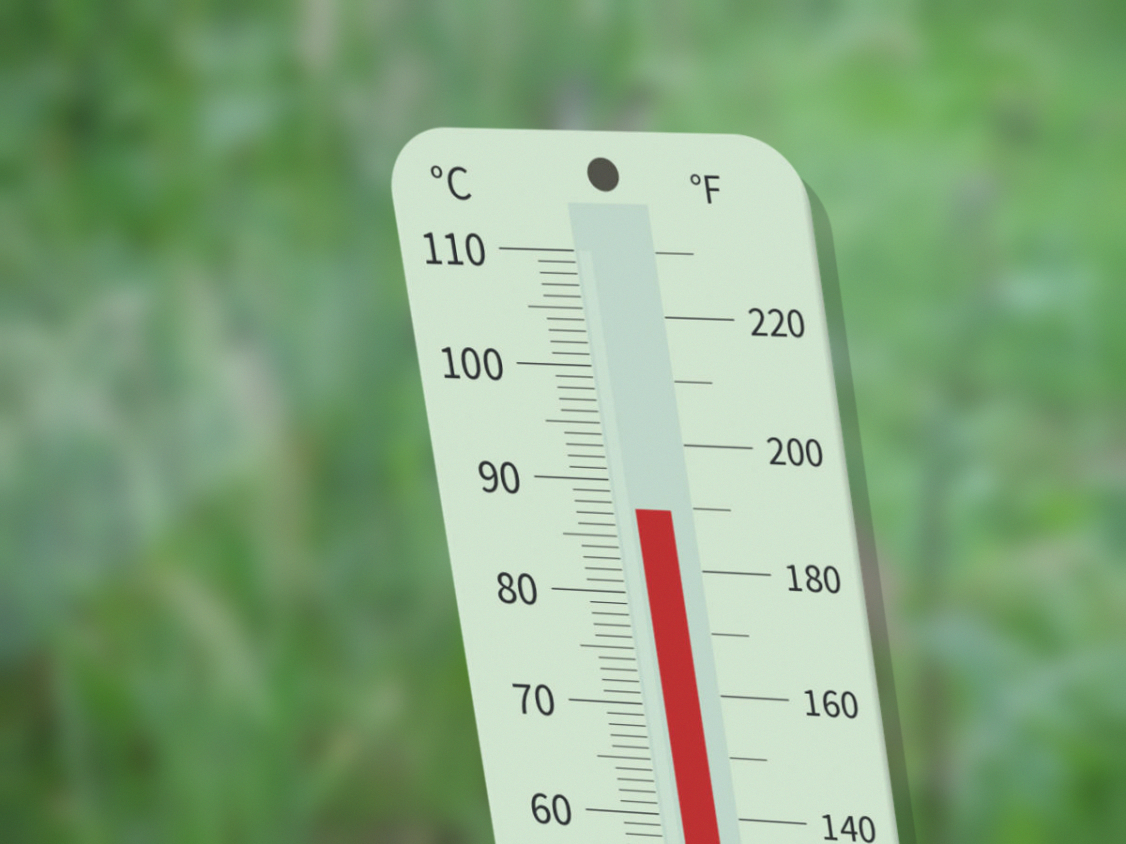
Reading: **87.5** °C
